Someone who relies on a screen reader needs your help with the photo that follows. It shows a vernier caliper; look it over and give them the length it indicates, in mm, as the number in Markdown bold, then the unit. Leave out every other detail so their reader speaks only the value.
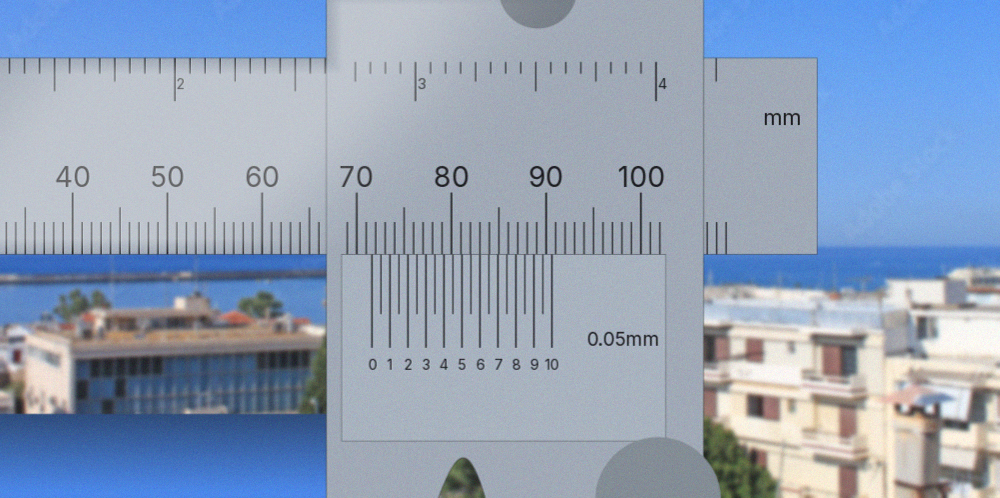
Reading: **71.6** mm
